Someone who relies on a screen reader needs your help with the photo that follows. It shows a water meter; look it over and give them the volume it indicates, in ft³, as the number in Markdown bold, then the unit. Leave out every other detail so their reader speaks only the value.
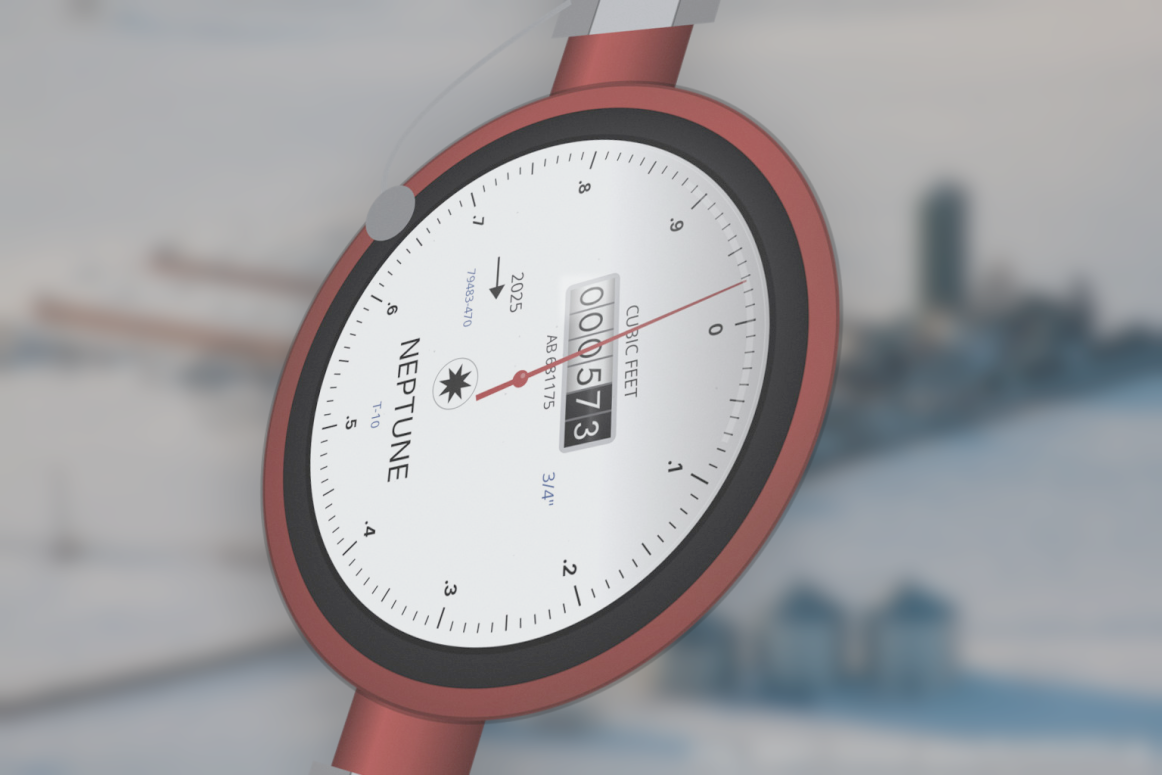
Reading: **572.97** ft³
